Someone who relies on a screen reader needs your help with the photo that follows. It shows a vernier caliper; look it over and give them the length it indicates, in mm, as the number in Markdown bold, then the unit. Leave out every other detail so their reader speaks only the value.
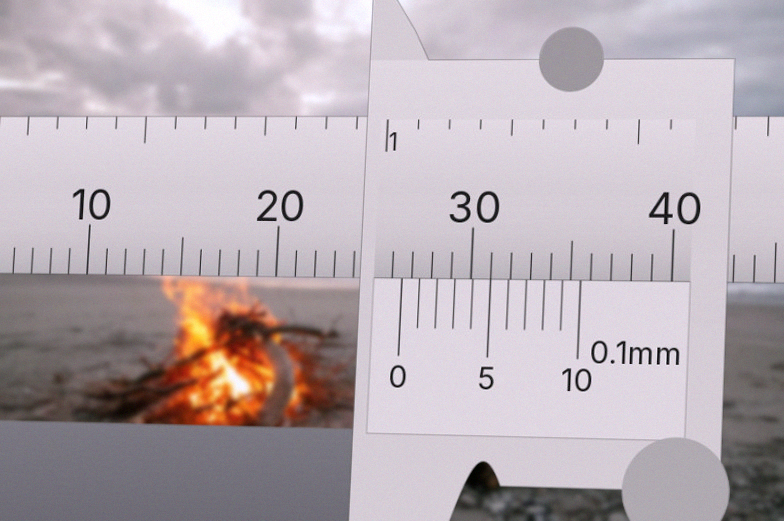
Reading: **26.5** mm
